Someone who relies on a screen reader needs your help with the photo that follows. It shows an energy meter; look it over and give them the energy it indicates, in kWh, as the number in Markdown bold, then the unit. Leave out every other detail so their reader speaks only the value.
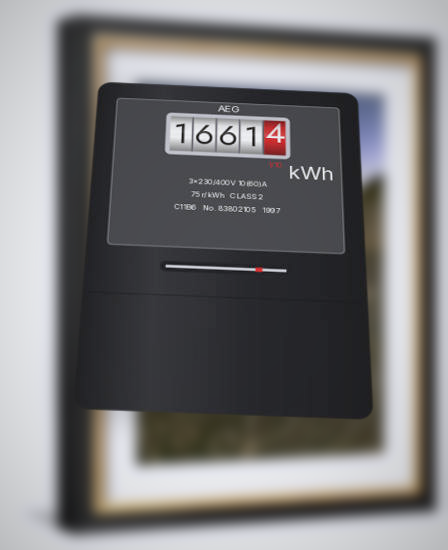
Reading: **1661.4** kWh
